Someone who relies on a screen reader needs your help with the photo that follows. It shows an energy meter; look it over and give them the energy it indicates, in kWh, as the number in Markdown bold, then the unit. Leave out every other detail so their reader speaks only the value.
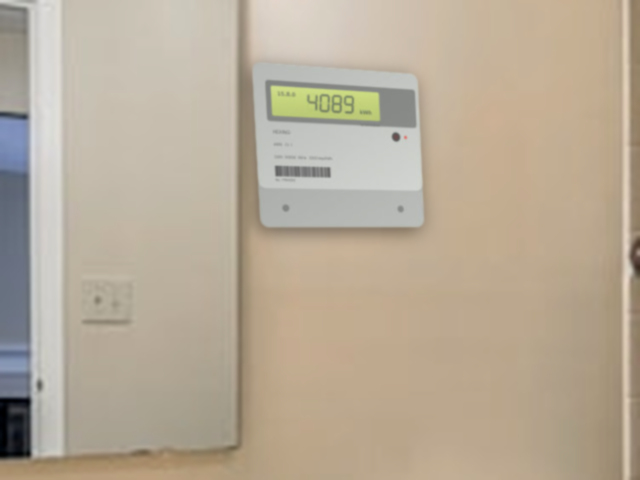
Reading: **4089** kWh
